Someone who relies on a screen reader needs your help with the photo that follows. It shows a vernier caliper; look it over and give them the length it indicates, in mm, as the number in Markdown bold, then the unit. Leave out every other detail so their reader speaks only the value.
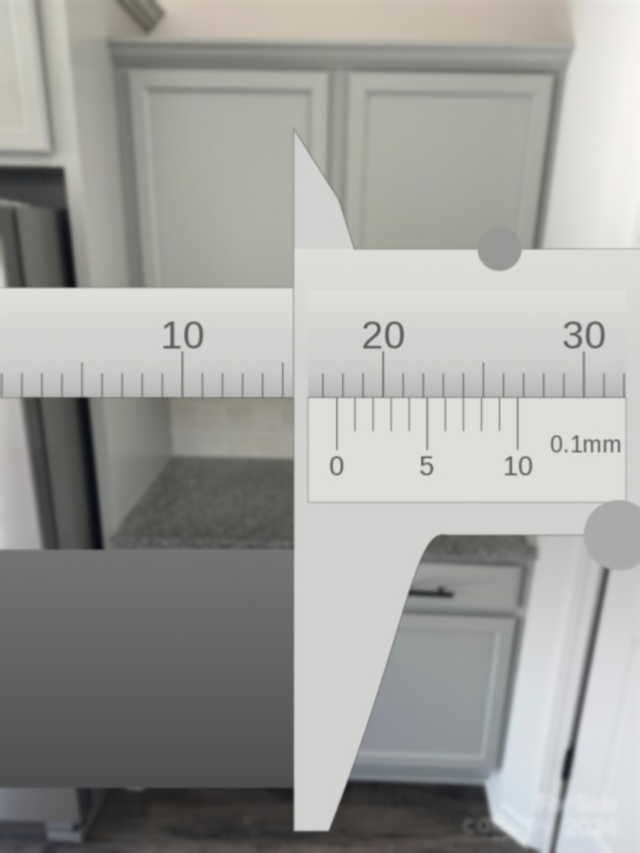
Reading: **17.7** mm
